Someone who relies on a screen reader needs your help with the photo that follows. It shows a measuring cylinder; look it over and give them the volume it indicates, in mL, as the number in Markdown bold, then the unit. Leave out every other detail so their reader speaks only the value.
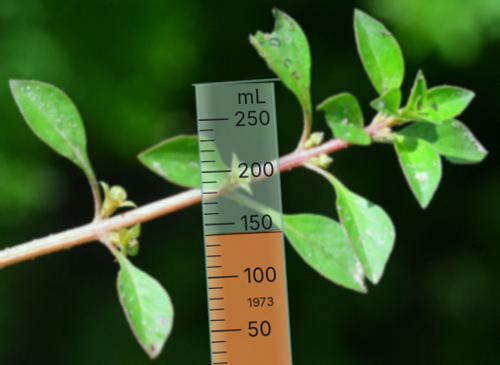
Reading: **140** mL
